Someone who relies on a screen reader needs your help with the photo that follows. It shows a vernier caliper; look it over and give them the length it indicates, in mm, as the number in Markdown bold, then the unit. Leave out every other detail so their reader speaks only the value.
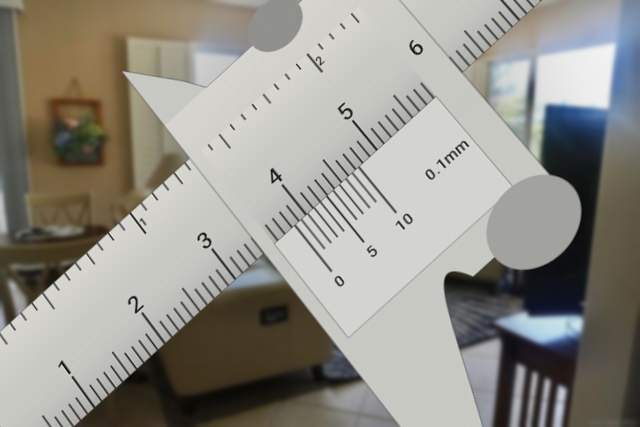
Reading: **38.4** mm
